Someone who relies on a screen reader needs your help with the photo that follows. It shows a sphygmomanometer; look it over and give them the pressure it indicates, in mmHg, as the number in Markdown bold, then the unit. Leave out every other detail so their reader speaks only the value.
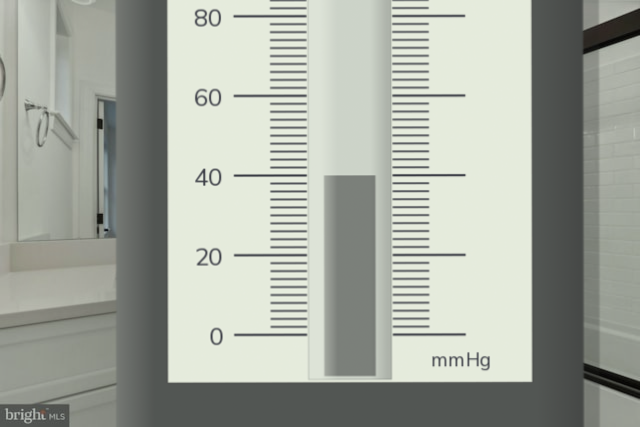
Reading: **40** mmHg
